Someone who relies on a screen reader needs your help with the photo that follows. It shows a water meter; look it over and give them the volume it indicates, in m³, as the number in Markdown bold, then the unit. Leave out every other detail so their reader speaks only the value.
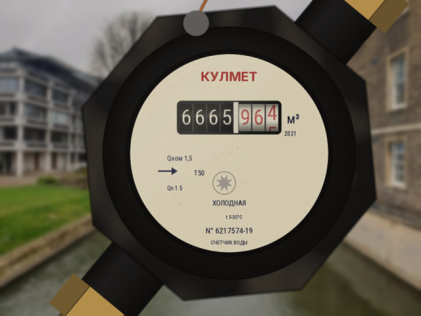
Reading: **6665.964** m³
